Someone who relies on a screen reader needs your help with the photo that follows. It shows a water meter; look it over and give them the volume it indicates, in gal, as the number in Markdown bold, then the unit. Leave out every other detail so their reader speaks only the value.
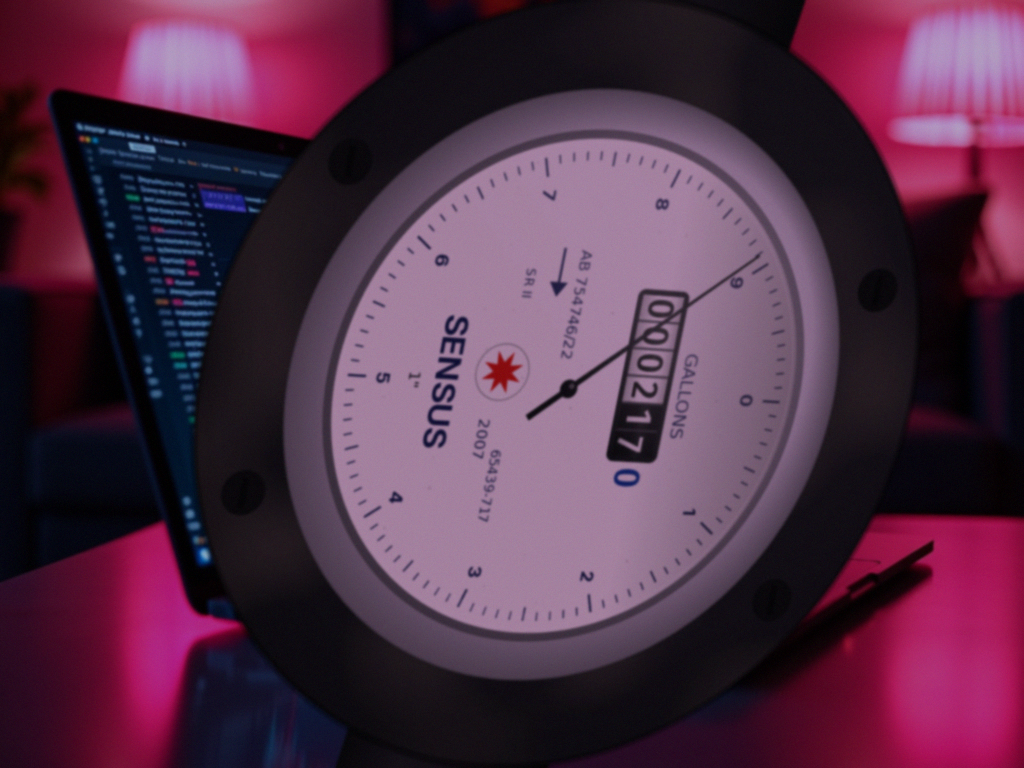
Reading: **2168.9** gal
